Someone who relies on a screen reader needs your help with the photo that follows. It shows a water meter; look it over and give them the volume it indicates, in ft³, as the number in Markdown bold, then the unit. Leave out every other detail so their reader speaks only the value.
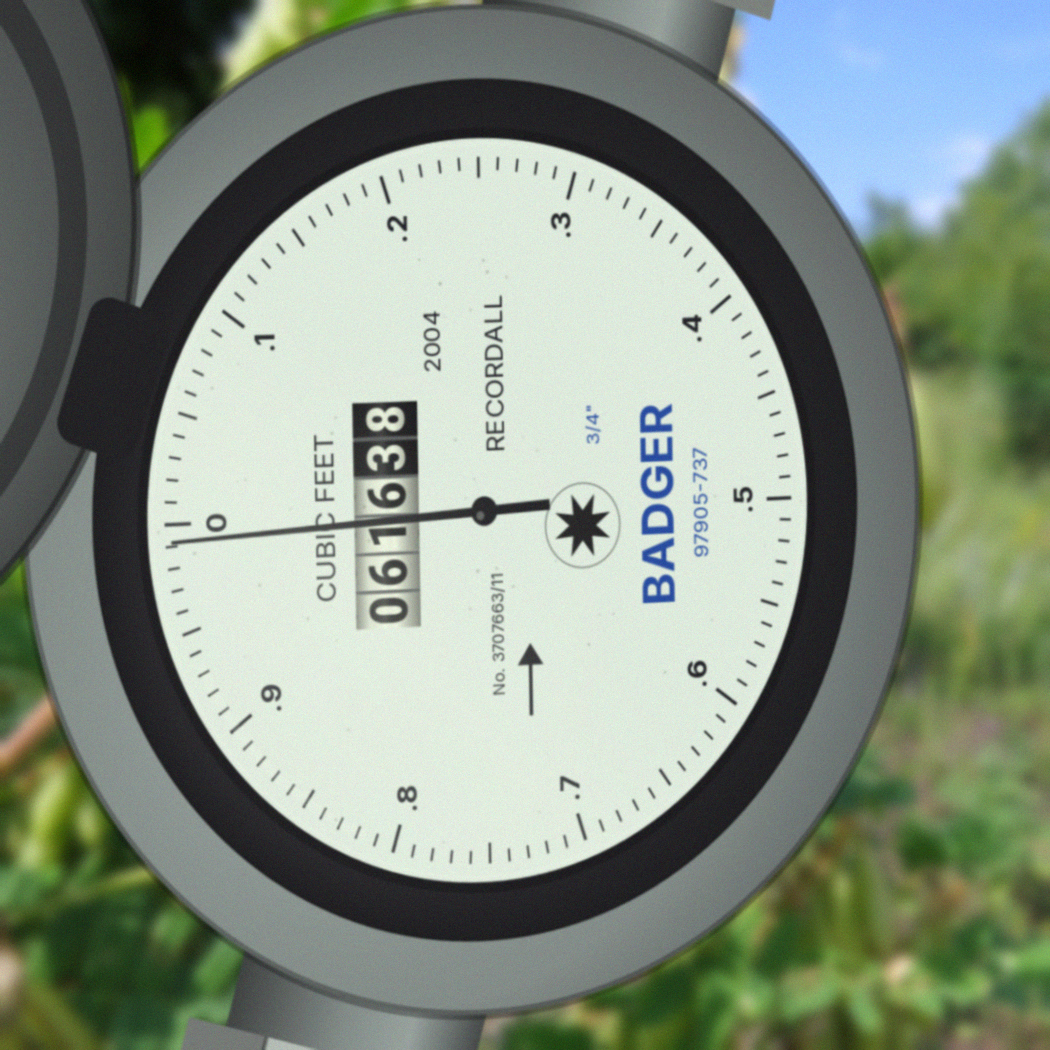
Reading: **61637.99** ft³
